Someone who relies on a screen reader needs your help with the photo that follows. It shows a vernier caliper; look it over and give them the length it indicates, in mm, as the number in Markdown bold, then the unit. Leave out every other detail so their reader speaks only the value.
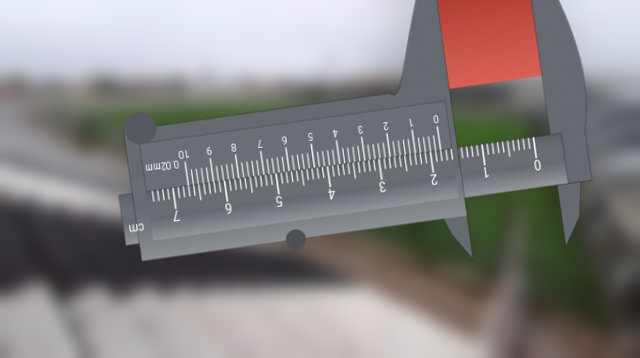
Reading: **18.0** mm
